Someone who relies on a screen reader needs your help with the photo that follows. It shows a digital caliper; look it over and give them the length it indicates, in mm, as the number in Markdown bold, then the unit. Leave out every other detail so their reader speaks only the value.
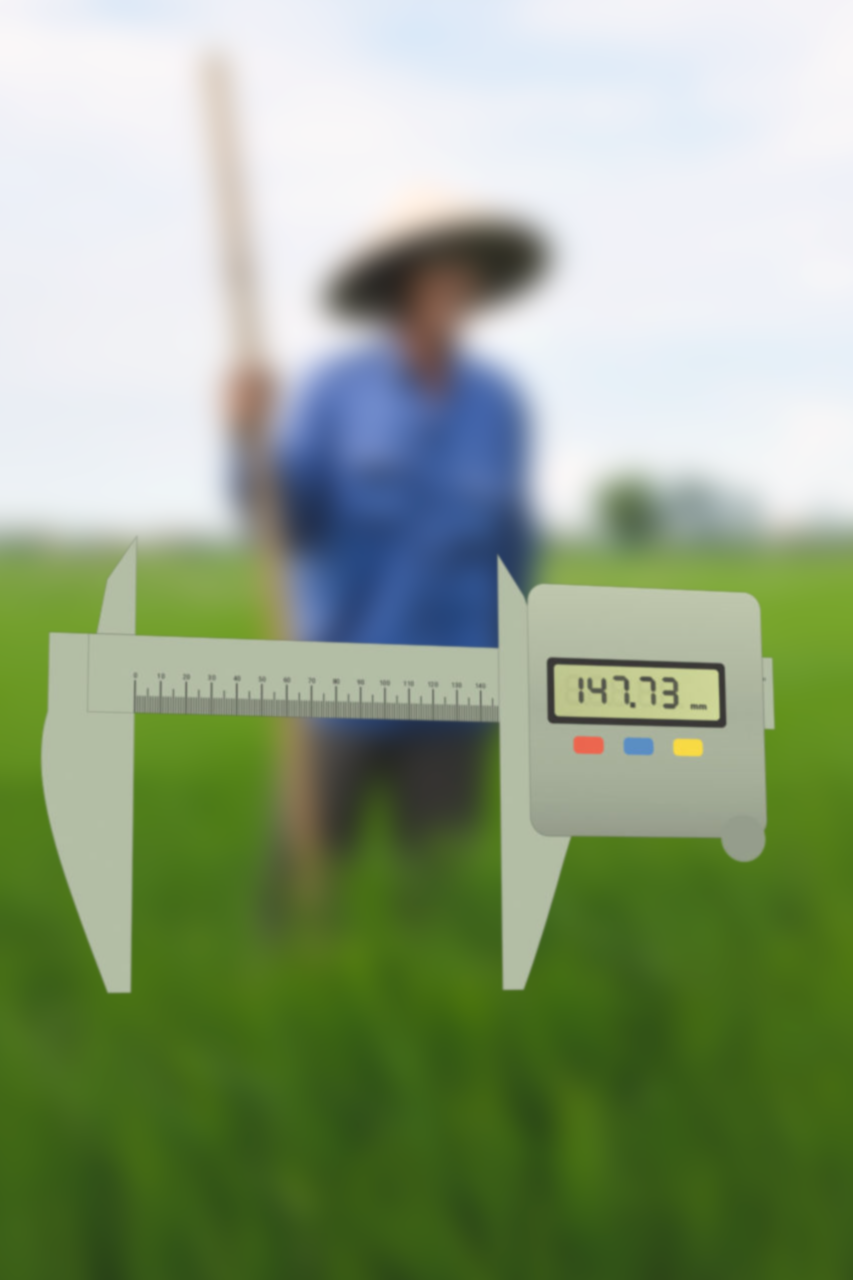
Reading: **147.73** mm
